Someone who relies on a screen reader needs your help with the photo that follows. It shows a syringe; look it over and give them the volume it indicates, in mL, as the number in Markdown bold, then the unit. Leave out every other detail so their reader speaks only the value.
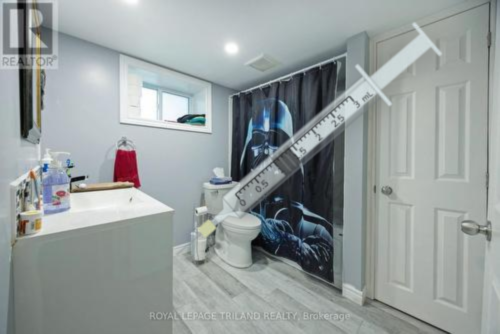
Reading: **1** mL
